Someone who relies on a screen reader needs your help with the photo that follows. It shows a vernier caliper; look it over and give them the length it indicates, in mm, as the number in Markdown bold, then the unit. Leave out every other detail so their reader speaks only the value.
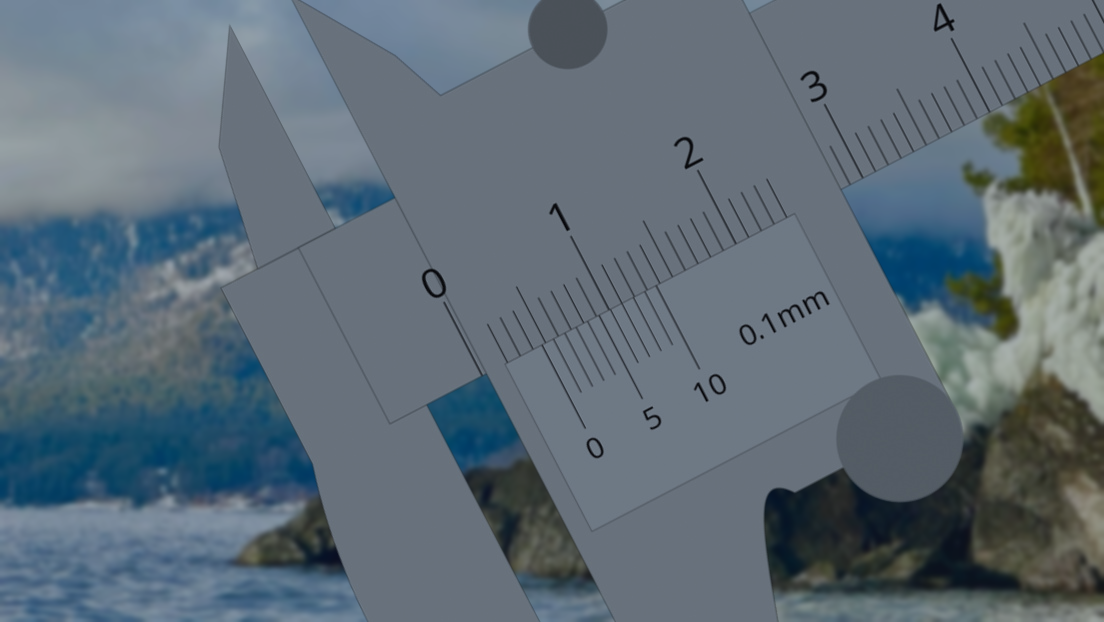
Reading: **4.7** mm
